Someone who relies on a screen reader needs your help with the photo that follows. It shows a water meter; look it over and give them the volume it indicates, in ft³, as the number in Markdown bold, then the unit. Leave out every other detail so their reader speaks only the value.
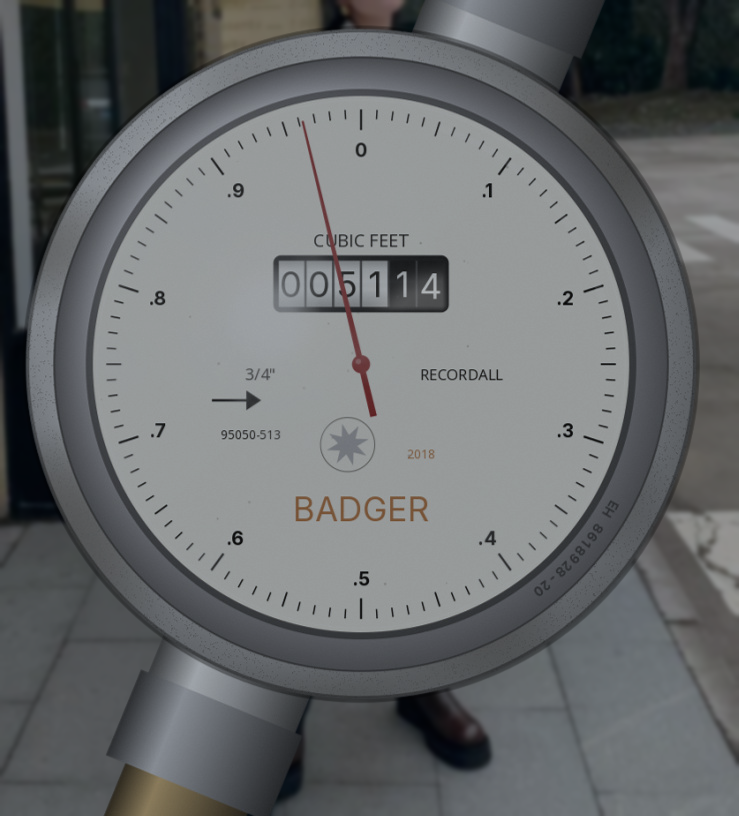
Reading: **5113.96** ft³
